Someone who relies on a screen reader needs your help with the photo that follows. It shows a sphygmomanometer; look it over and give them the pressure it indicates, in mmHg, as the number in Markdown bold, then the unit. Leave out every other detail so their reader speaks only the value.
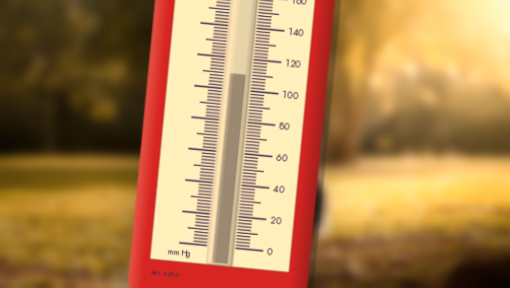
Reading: **110** mmHg
